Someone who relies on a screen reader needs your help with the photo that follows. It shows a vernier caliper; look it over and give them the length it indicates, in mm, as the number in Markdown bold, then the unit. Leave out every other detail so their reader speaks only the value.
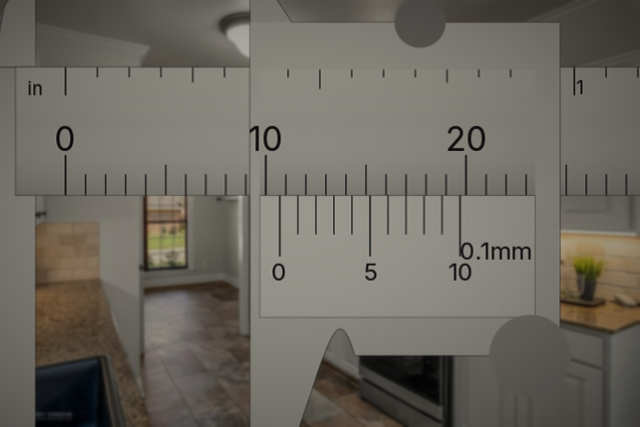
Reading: **10.7** mm
